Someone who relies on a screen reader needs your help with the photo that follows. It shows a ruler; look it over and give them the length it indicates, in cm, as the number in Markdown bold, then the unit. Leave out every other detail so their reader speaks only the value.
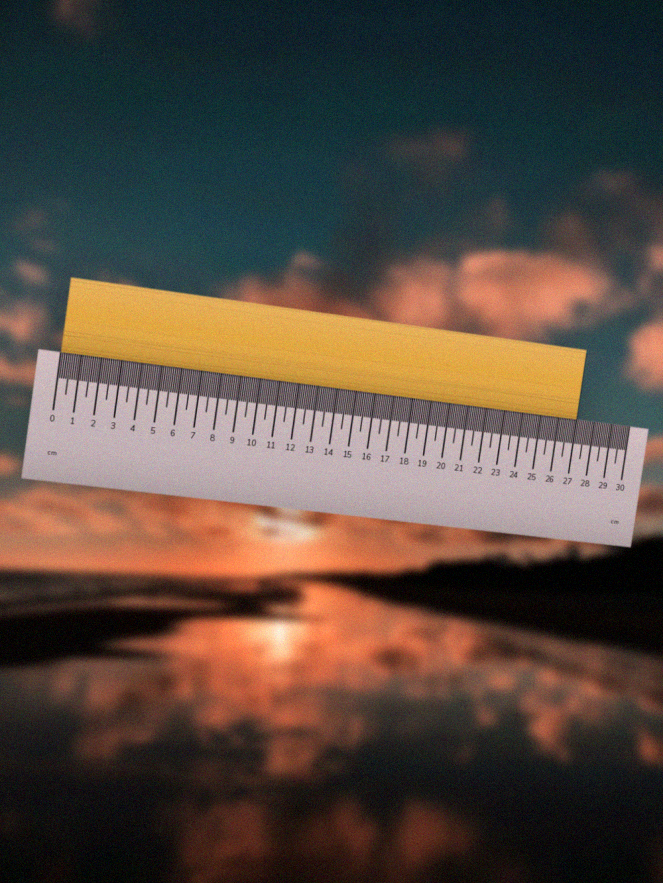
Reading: **27** cm
